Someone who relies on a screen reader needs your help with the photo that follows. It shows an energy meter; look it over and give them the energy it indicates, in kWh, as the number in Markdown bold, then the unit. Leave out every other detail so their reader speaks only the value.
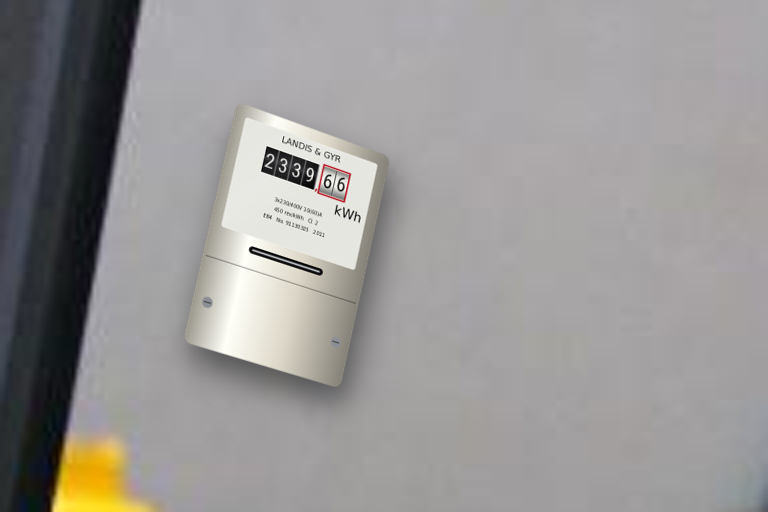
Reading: **2339.66** kWh
